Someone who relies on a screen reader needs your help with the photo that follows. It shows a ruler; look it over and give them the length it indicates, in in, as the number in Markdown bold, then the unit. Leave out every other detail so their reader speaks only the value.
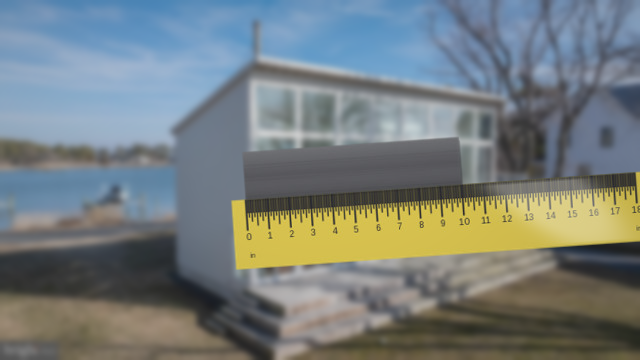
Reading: **10** in
